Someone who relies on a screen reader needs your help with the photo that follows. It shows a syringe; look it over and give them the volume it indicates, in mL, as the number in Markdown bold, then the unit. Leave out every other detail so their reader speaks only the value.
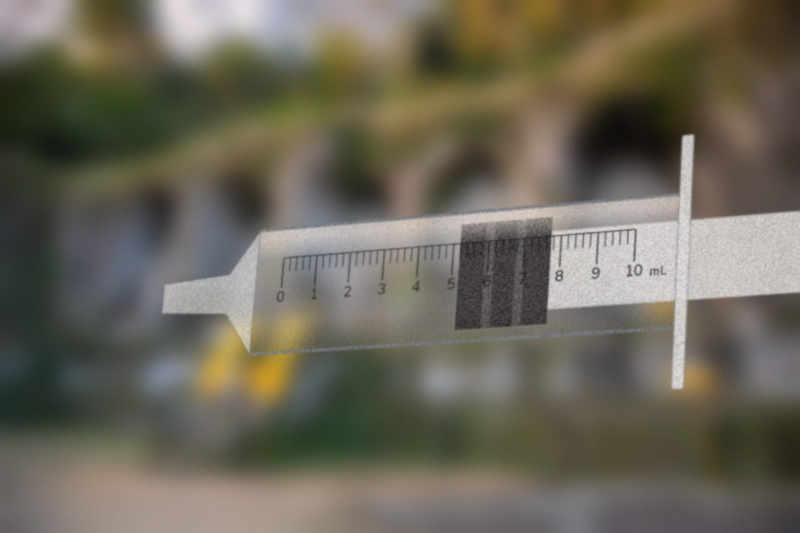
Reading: **5.2** mL
